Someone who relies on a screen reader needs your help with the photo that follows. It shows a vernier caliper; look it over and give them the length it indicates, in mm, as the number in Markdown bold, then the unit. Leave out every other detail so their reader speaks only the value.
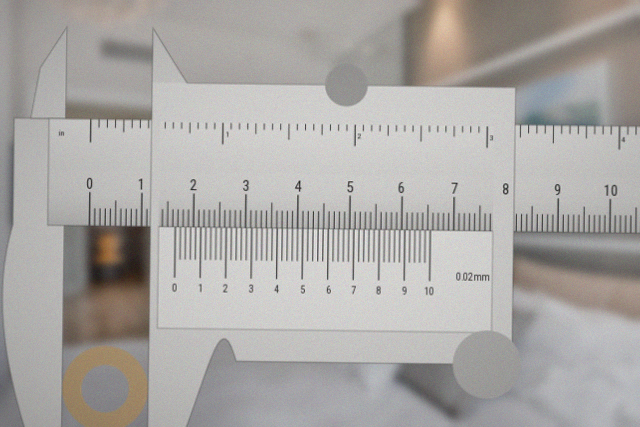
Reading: **16.5** mm
